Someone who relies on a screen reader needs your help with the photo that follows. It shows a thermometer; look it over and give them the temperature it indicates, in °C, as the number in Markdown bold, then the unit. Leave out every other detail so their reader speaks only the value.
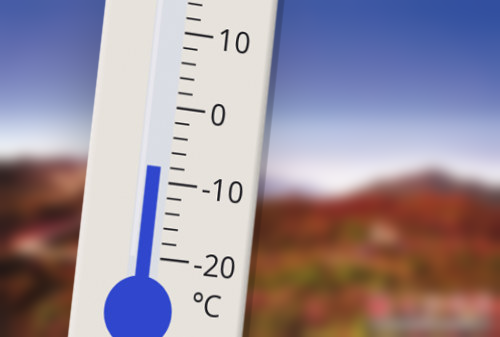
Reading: **-8** °C
